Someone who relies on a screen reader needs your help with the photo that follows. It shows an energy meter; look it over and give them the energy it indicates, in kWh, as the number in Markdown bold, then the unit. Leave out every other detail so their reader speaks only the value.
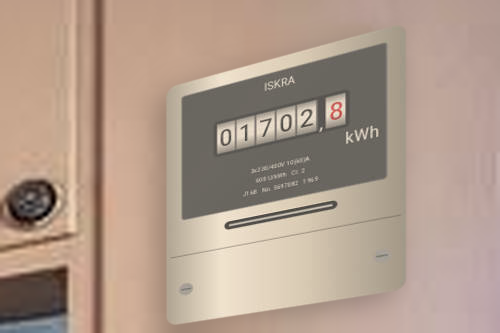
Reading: **1702.8** kWh
